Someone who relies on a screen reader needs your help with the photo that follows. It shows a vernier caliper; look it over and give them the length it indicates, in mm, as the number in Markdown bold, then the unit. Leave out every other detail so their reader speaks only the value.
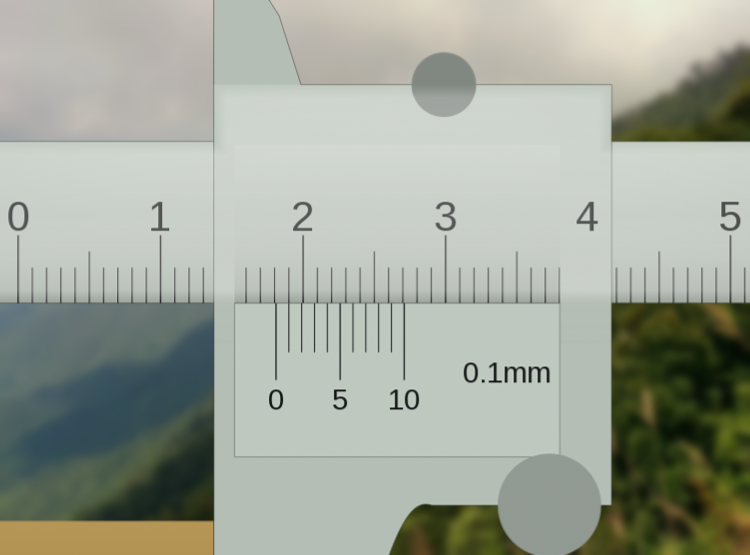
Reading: **18.1** mm
